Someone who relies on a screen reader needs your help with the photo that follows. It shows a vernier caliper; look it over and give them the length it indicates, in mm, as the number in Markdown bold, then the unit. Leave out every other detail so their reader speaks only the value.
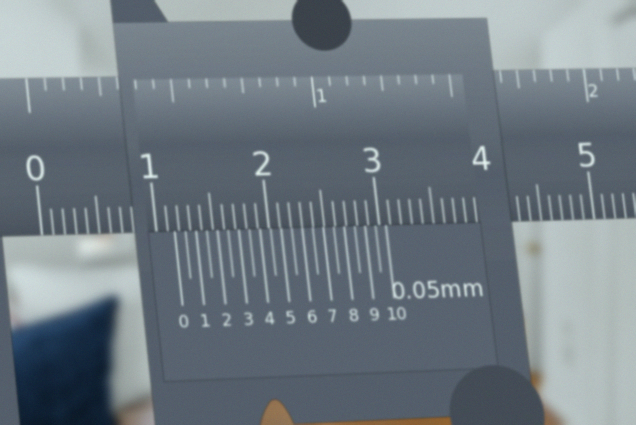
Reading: **11.6** mm
